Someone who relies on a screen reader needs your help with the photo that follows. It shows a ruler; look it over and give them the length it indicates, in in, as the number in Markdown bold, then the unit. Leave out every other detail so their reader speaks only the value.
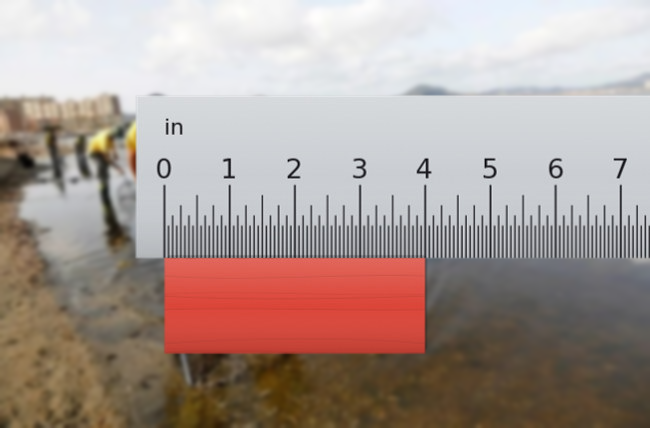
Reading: **4** in
